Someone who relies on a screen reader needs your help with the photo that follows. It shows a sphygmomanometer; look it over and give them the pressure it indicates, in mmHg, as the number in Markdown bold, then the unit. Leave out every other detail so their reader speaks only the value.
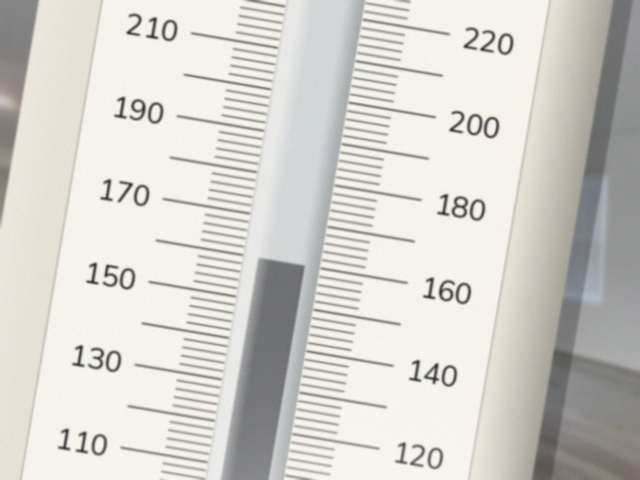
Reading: **160** mmHg
